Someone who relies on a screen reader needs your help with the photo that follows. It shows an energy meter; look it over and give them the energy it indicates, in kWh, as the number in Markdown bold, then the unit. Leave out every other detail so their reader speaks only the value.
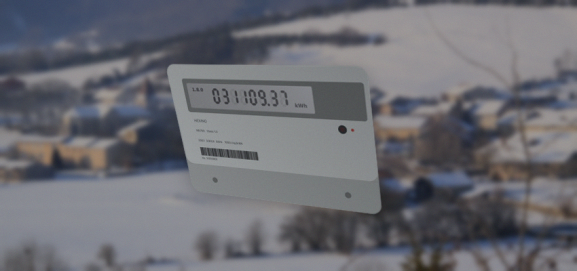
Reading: **31109.37** kWh
